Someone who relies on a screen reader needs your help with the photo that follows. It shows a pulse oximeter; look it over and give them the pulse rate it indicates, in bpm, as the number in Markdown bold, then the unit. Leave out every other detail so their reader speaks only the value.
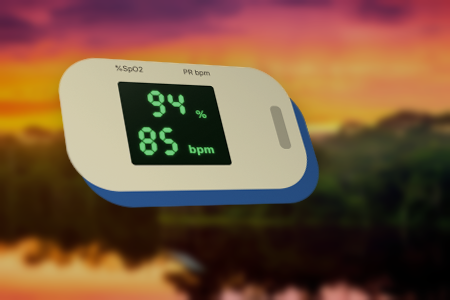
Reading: **85** bpm
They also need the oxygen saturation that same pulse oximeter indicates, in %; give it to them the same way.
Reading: **94** %
